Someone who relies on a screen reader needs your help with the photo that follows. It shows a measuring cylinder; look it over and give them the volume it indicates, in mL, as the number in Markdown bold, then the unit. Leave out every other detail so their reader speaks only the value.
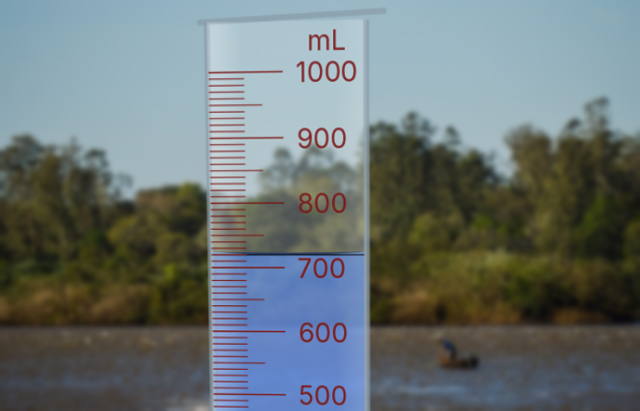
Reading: **720** mL
